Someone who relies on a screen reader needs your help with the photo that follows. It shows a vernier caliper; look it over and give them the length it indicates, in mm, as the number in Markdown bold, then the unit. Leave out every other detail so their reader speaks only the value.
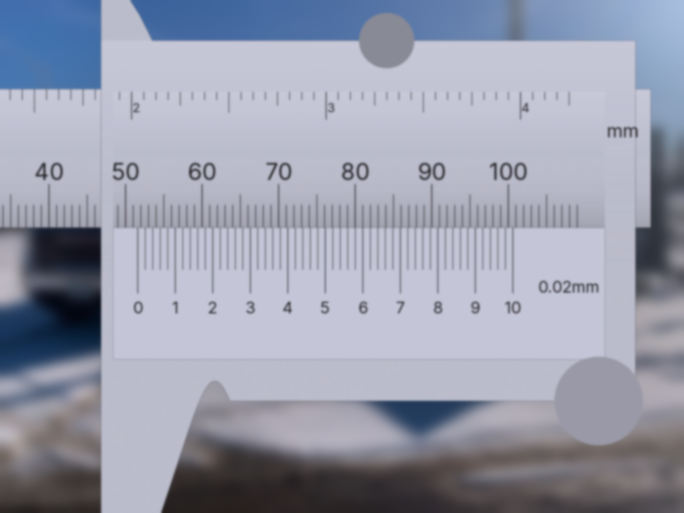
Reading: **51.6** mm
